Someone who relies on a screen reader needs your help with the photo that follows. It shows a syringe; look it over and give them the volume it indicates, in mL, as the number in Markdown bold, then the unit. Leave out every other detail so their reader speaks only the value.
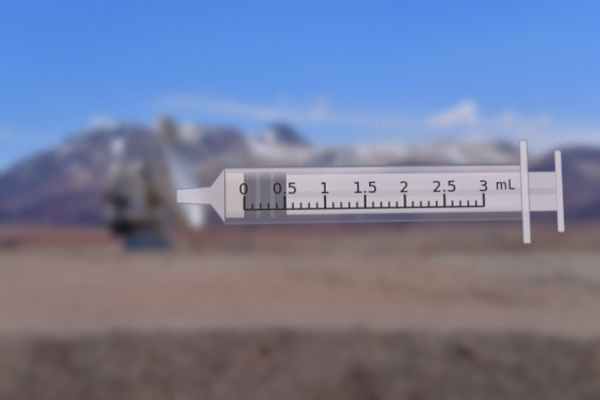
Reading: **0** mL
